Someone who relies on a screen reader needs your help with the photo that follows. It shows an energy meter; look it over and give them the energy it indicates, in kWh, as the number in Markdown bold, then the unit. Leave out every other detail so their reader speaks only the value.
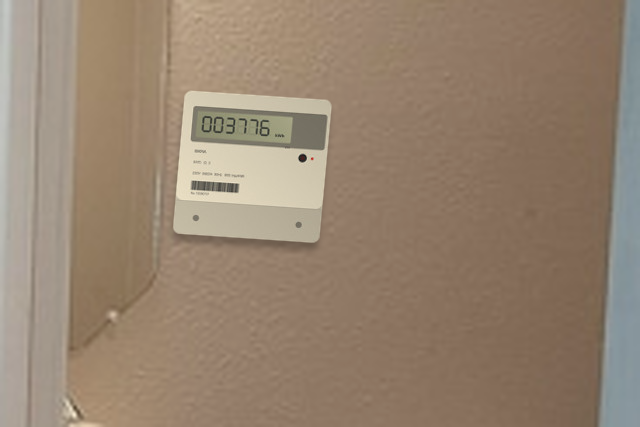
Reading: **3776** kWh
